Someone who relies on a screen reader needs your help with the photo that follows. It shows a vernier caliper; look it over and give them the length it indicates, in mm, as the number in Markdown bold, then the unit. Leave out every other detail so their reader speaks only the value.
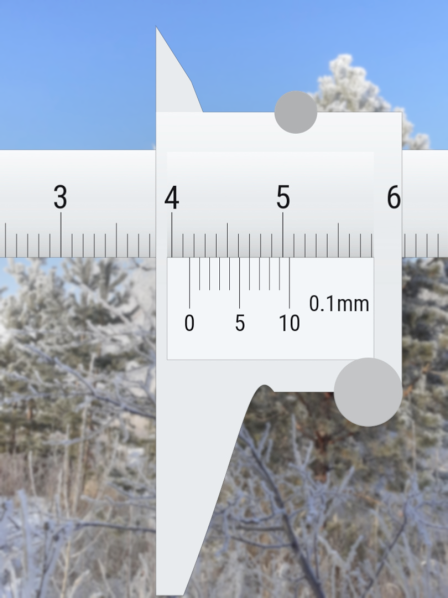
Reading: **41.6** mm
